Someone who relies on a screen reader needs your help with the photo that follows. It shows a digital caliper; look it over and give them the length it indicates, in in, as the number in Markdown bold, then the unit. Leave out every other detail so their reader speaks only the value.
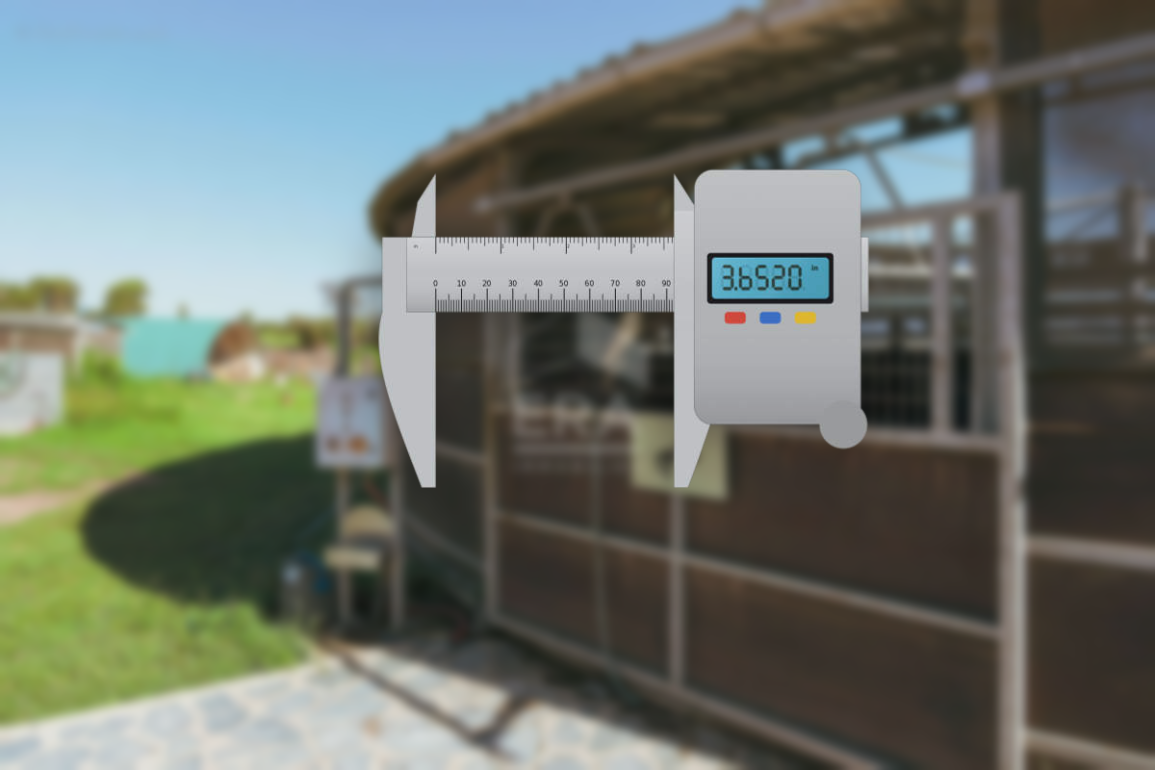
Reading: **3.6520** in
